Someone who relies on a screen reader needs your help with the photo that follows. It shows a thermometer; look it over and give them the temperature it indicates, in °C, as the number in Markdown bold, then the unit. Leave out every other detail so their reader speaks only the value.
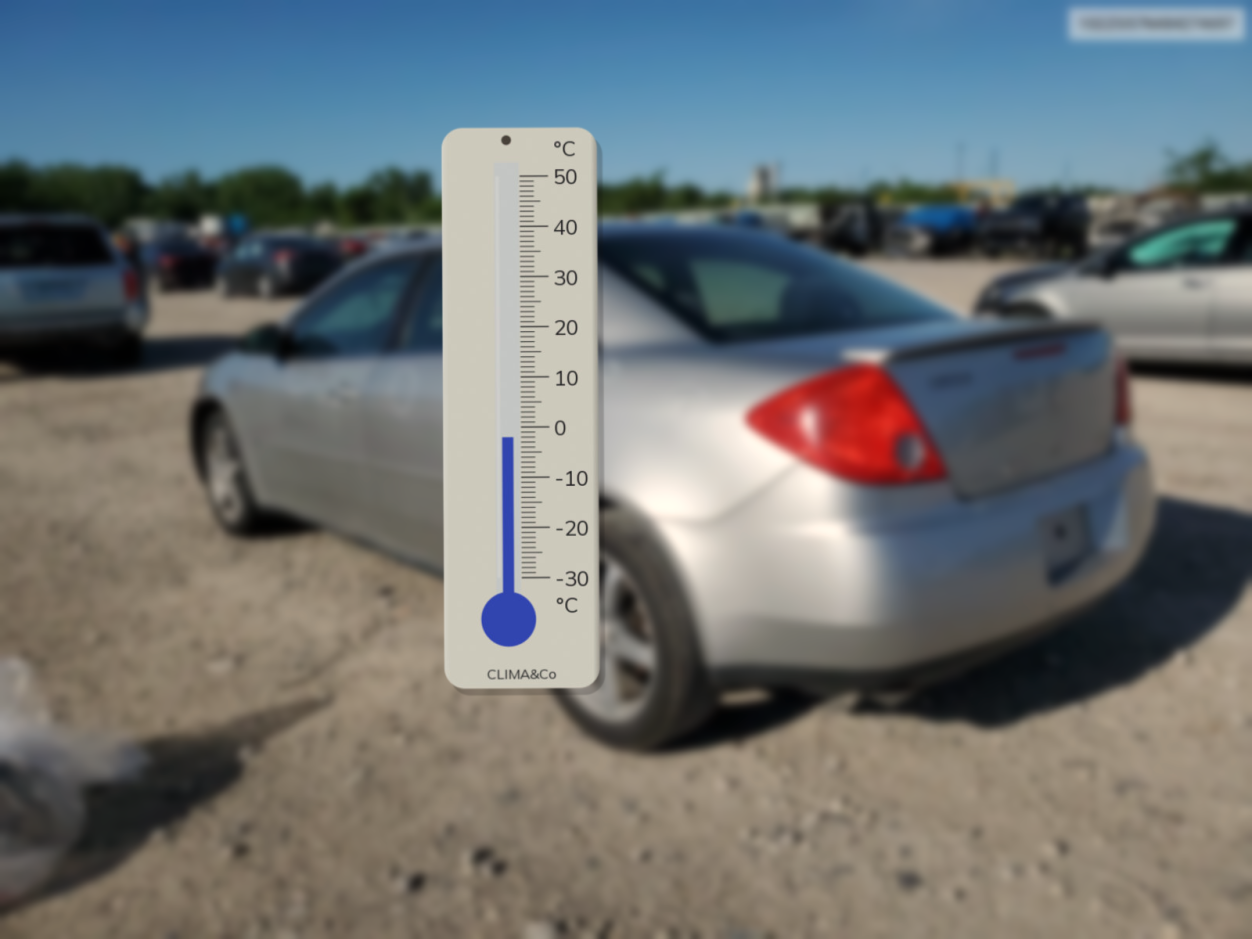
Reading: **-2** °C
